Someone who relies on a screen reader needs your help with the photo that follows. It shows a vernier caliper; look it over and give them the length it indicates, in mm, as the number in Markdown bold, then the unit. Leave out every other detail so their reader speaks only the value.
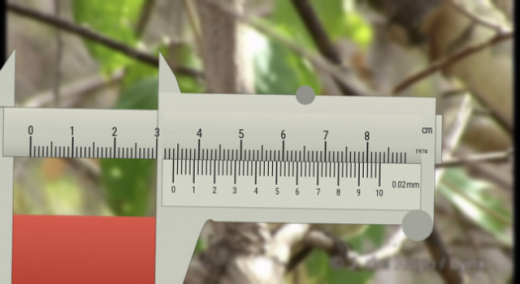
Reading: **34.0** mm
